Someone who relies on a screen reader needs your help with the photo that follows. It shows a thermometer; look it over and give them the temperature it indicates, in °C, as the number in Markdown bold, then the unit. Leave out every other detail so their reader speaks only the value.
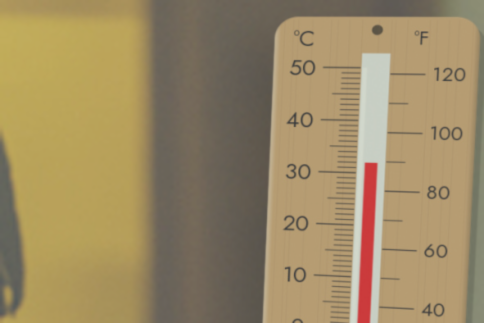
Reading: **32** °C
